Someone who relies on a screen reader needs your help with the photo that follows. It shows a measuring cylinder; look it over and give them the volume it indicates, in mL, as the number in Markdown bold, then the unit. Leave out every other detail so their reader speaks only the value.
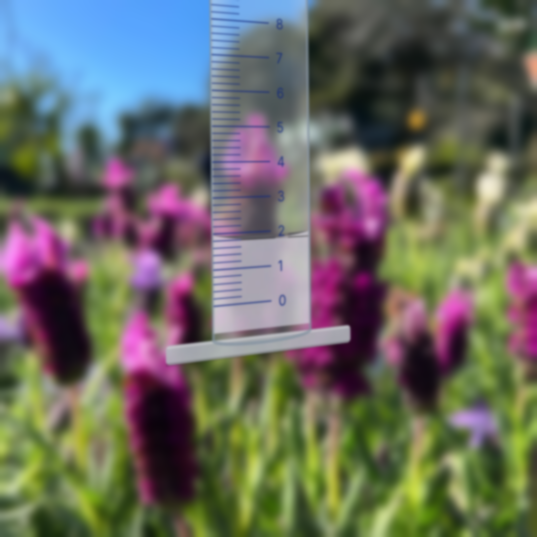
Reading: **1.8** mL
